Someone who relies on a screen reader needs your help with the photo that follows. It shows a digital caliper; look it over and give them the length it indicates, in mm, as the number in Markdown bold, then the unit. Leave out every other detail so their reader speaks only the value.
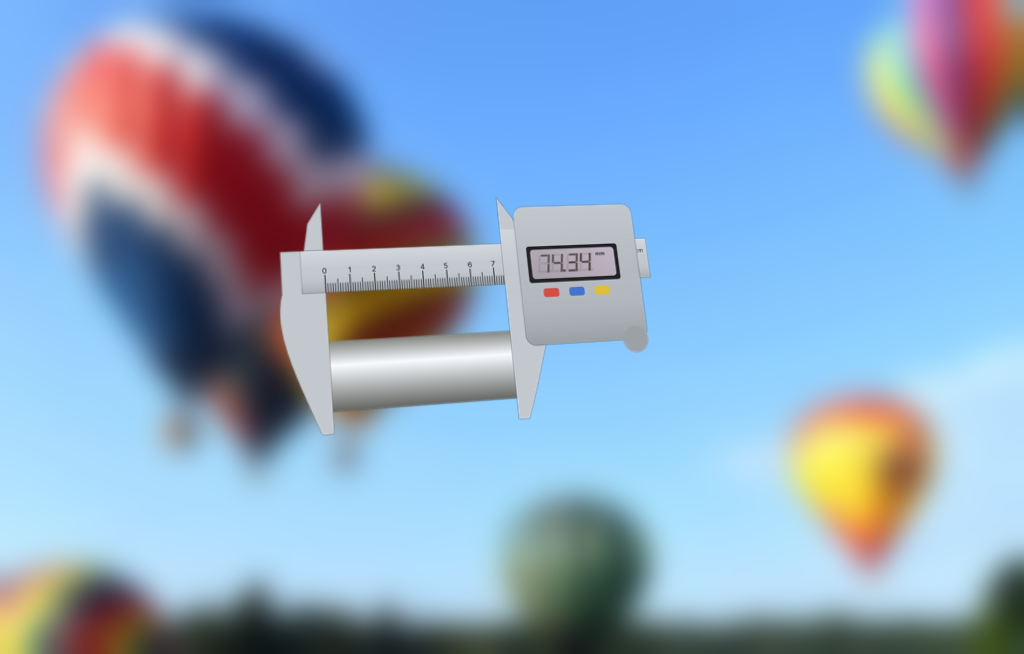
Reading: **74.34** mm
